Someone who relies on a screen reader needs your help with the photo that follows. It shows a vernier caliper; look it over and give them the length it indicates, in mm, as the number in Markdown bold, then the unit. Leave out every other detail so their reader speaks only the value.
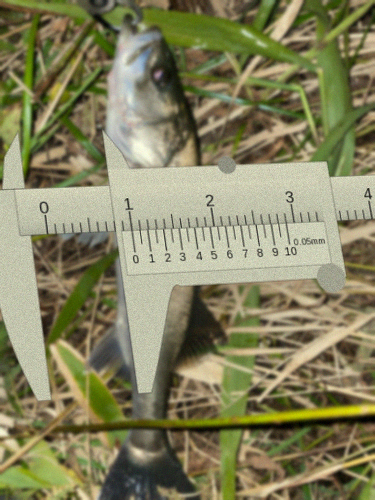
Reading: **10.0** mm
